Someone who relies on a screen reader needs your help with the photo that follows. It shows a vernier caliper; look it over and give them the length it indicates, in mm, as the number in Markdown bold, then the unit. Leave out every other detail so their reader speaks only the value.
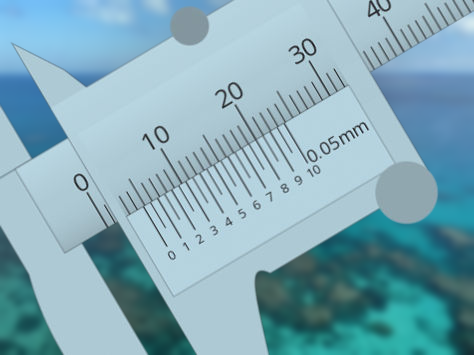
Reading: **4.8** mm
